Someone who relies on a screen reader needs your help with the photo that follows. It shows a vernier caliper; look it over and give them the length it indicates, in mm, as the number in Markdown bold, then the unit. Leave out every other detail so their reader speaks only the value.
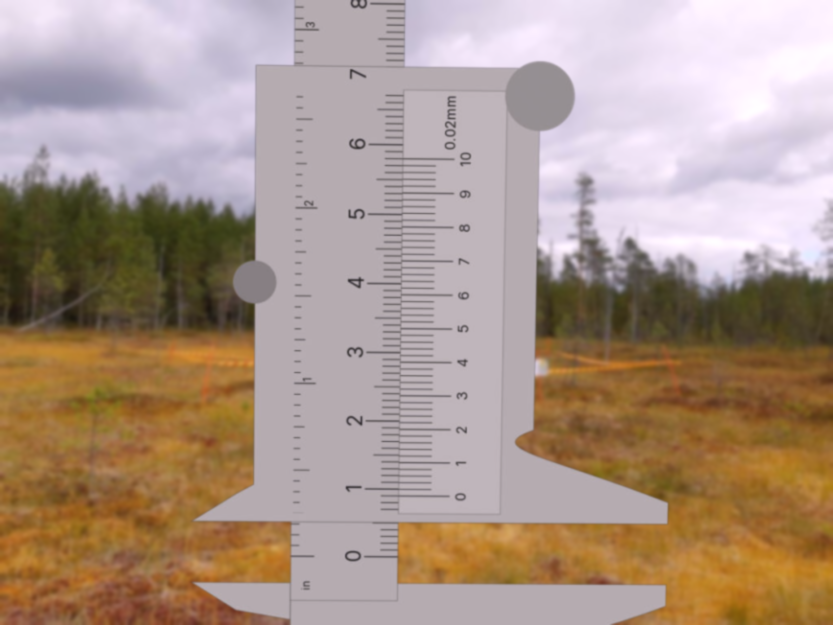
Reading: **9.0** mm
